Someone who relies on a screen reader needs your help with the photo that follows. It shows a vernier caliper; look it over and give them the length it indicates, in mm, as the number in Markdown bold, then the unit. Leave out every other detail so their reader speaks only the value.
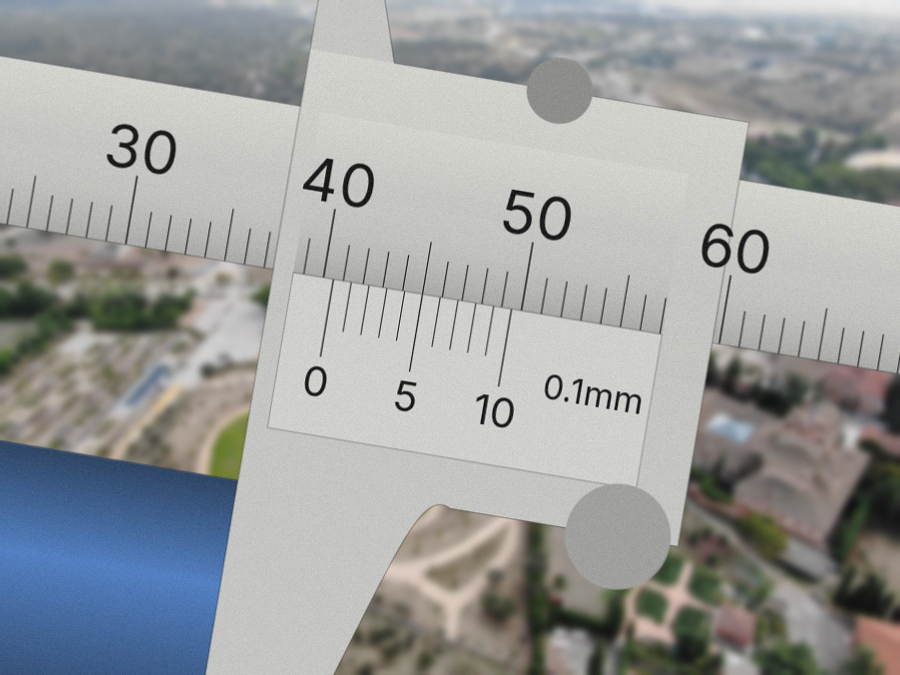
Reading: **40.5** mm
